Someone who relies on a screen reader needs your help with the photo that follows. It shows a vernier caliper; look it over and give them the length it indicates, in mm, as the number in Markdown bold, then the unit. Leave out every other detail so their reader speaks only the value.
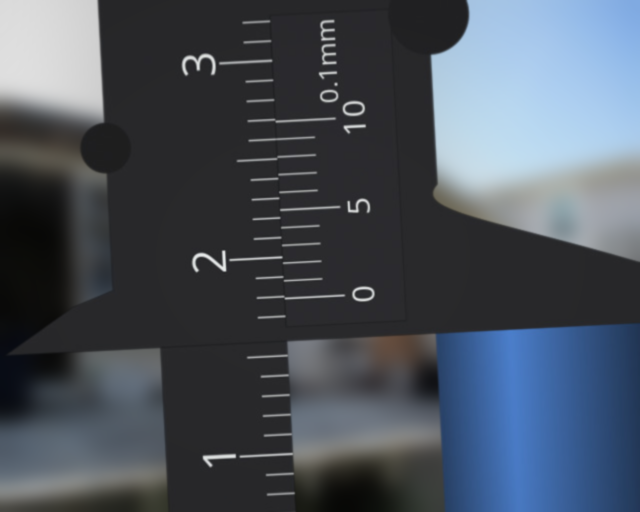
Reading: **17.9** mm
